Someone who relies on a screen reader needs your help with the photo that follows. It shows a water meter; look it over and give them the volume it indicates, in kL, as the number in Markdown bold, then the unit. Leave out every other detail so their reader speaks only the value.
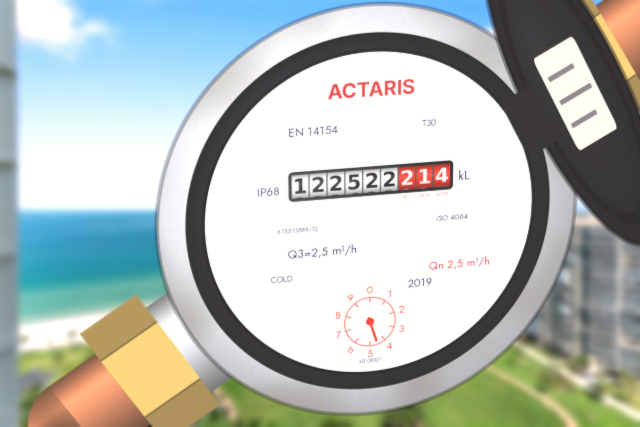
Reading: **122522.2144** kL
